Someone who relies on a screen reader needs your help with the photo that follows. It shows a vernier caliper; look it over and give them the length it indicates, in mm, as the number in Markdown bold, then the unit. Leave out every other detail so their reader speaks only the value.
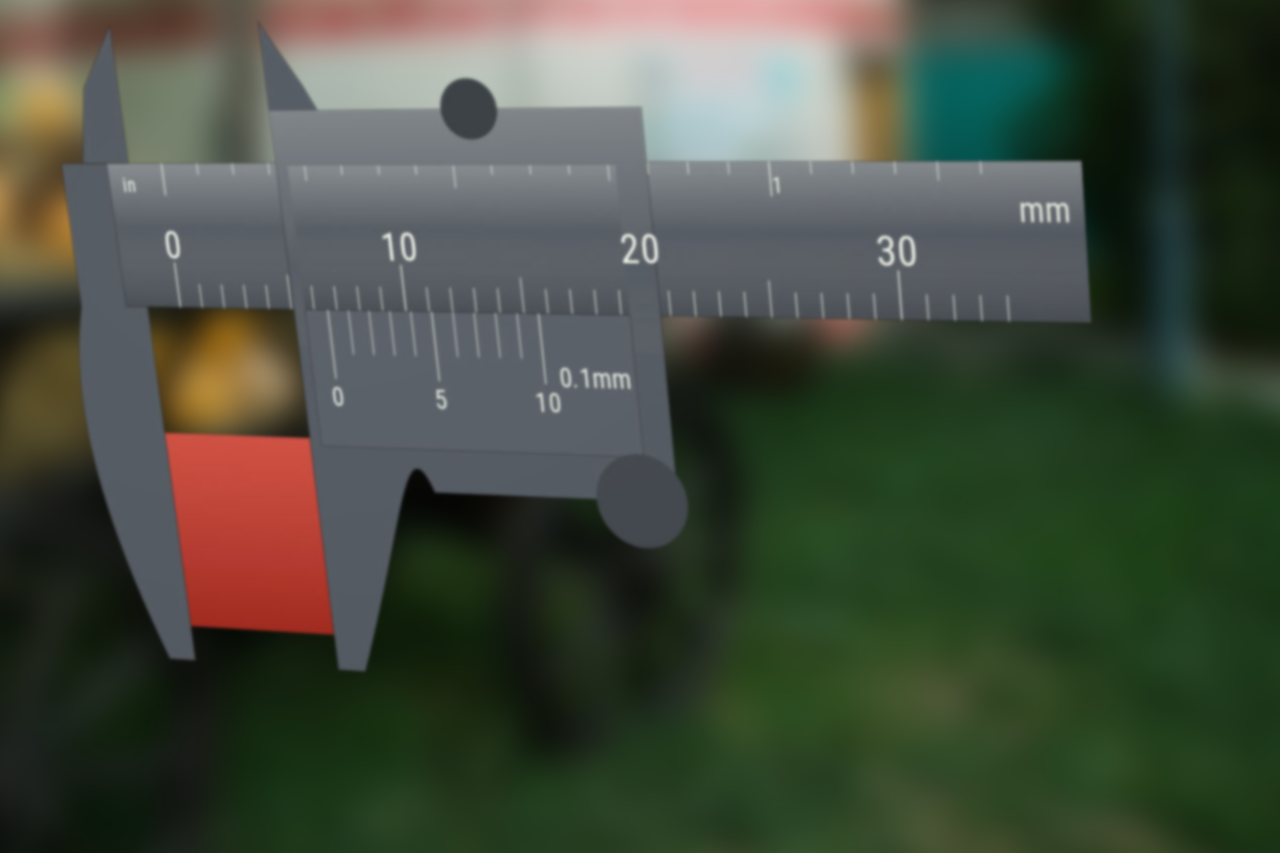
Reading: **6.6** mm
